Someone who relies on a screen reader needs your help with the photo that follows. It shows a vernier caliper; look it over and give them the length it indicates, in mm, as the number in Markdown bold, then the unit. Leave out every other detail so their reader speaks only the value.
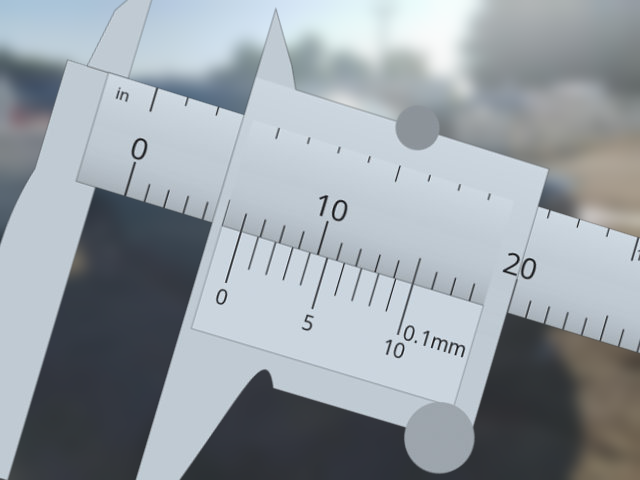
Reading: **6.0** mm
